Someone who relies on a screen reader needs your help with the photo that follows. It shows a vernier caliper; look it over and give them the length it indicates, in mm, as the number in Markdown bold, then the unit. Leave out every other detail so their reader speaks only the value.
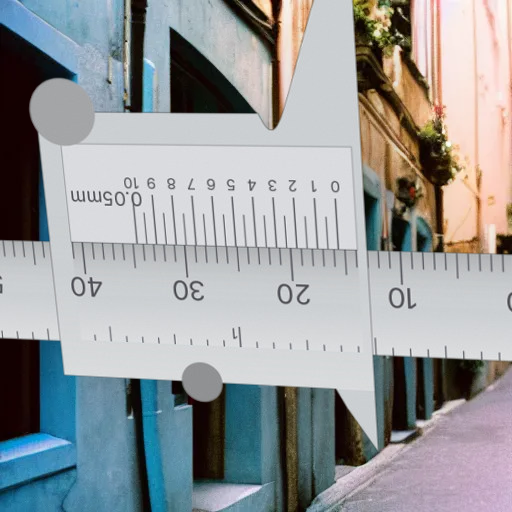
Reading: **15.6** mm
